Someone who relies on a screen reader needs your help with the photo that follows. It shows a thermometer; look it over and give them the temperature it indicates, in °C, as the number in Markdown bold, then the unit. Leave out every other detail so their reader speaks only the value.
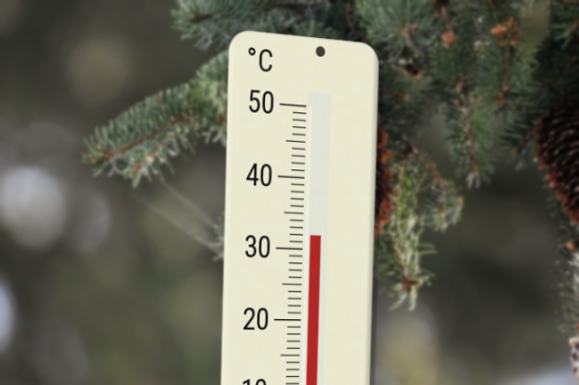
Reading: **32** °C
